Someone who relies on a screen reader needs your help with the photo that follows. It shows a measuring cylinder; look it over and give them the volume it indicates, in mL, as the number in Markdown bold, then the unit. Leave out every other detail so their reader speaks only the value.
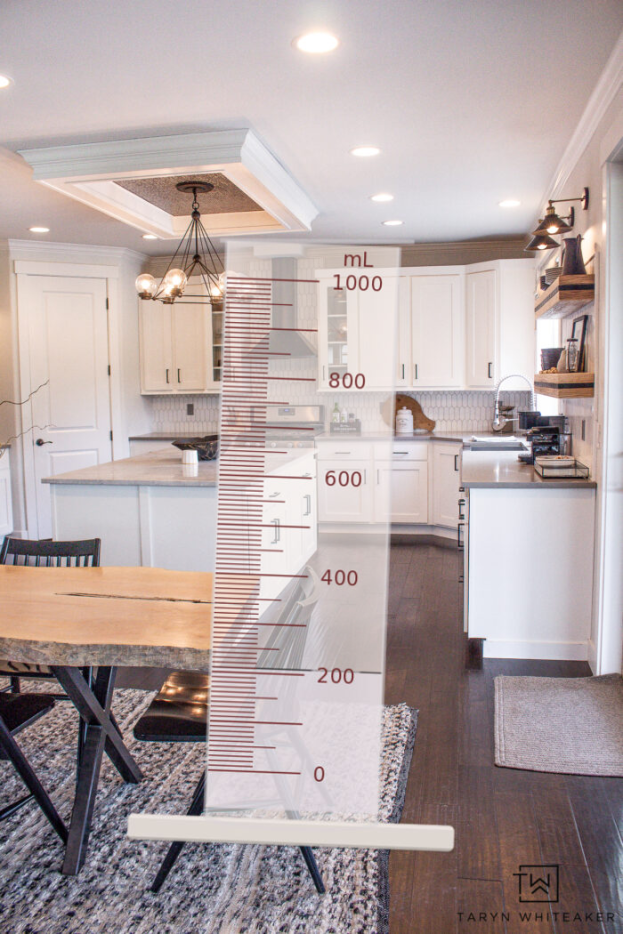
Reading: **210** mL
